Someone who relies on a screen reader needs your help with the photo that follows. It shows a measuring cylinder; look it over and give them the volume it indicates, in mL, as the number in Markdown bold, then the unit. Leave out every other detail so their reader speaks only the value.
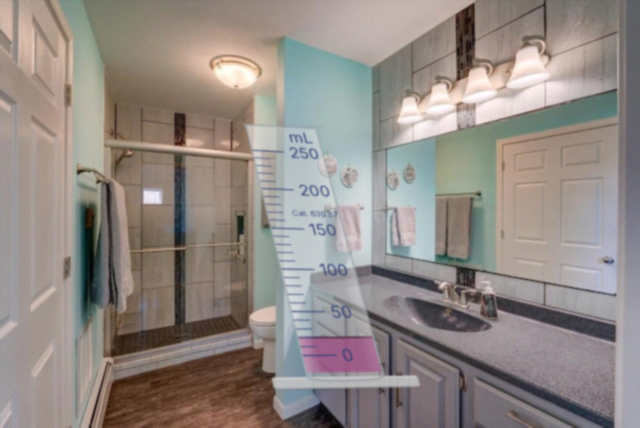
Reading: **20** mL
